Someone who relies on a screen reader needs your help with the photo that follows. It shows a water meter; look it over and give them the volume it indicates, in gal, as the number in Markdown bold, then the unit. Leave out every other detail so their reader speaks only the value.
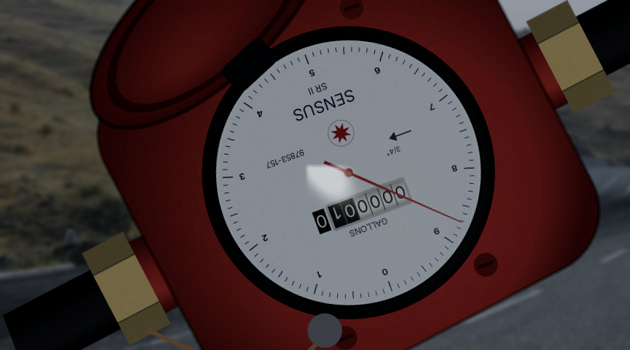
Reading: **8.7** gal
